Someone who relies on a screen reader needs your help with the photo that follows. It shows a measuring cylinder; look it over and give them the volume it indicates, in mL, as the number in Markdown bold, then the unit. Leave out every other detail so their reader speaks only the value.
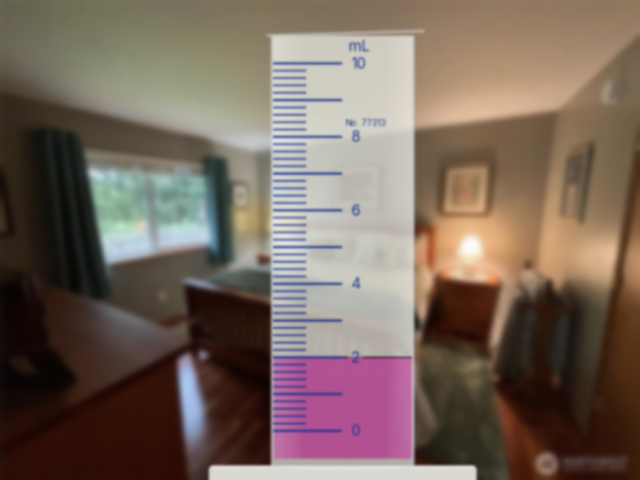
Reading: **2** mL
